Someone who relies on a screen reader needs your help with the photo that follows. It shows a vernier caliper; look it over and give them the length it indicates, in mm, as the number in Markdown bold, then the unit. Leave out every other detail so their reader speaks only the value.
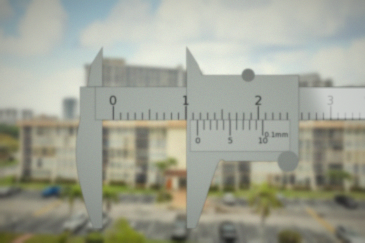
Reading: **11.6** mm
